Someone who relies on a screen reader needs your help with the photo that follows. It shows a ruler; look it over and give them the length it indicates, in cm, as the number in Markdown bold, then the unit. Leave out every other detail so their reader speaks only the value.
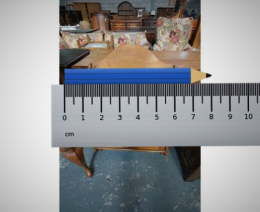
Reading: **8** cm
